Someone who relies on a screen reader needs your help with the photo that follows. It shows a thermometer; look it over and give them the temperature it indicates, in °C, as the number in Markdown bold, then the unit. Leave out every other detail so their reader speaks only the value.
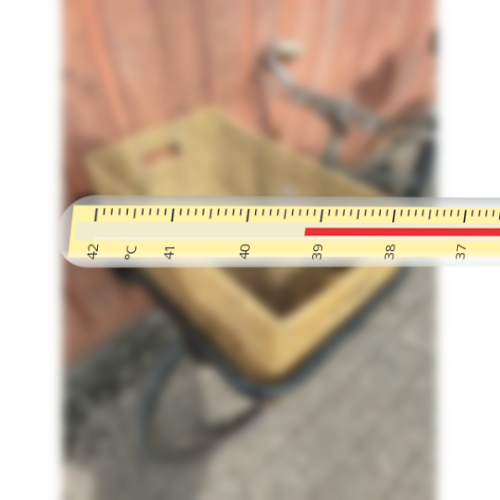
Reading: **39.2** °C
